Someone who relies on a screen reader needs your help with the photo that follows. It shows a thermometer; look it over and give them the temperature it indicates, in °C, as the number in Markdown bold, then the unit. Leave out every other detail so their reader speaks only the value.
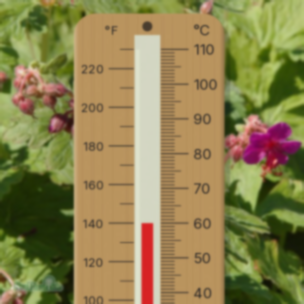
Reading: **60** °C
